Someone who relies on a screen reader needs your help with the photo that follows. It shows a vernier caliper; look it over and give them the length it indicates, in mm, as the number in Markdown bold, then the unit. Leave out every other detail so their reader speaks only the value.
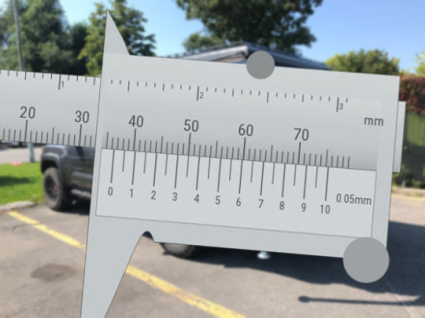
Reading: **36.4** mm
